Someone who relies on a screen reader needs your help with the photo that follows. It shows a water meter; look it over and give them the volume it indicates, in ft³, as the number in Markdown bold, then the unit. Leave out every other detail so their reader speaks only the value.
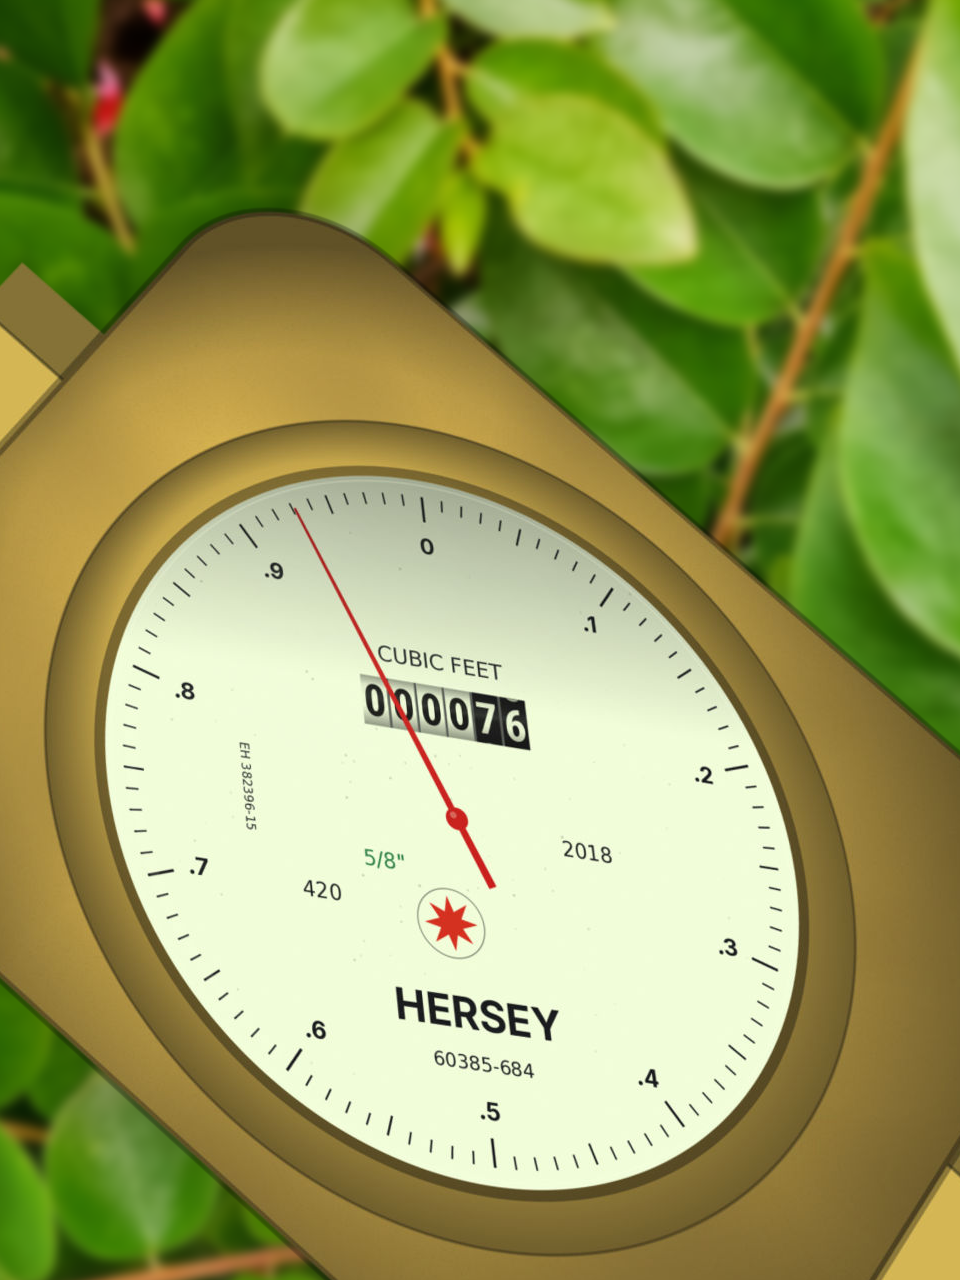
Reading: **75.93** ft³
